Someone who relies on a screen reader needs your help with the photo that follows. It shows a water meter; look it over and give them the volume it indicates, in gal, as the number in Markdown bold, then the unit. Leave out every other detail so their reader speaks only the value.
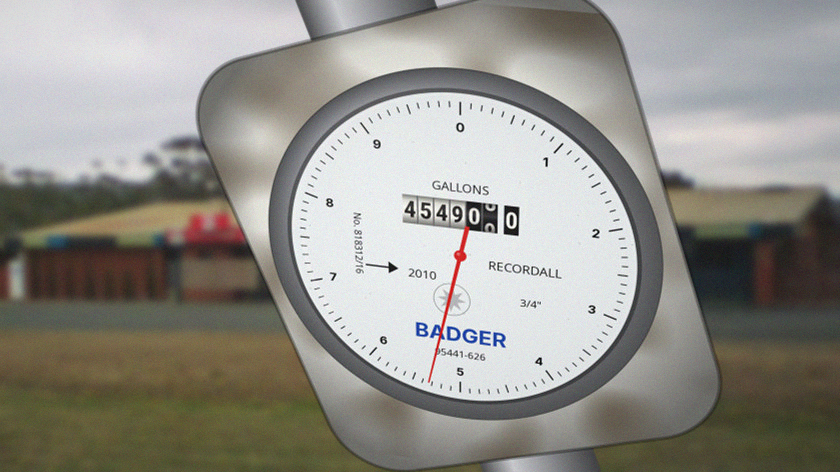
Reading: **4549085.3** gal
